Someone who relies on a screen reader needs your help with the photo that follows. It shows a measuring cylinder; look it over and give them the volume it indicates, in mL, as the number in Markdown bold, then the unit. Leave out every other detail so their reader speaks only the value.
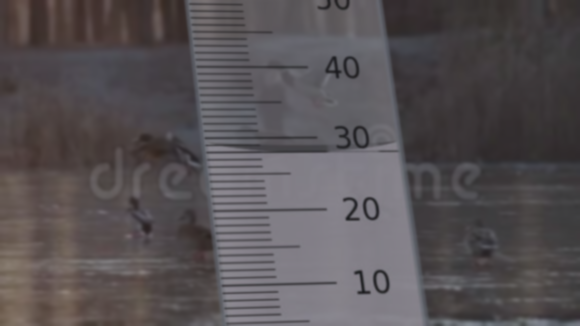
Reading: **28** mL
